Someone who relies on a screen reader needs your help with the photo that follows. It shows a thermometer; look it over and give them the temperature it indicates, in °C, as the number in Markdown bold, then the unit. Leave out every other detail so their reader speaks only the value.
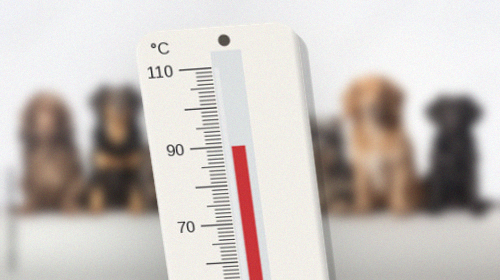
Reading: **90** °C
